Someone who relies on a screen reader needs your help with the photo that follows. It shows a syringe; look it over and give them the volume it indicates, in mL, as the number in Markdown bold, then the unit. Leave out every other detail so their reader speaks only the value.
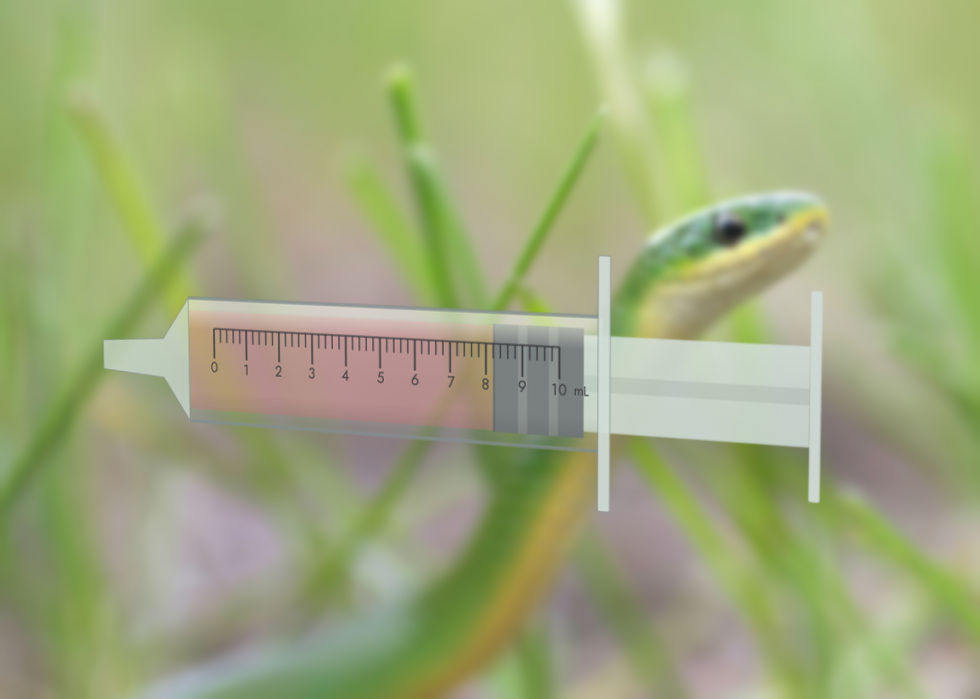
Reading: **8.2** mL
